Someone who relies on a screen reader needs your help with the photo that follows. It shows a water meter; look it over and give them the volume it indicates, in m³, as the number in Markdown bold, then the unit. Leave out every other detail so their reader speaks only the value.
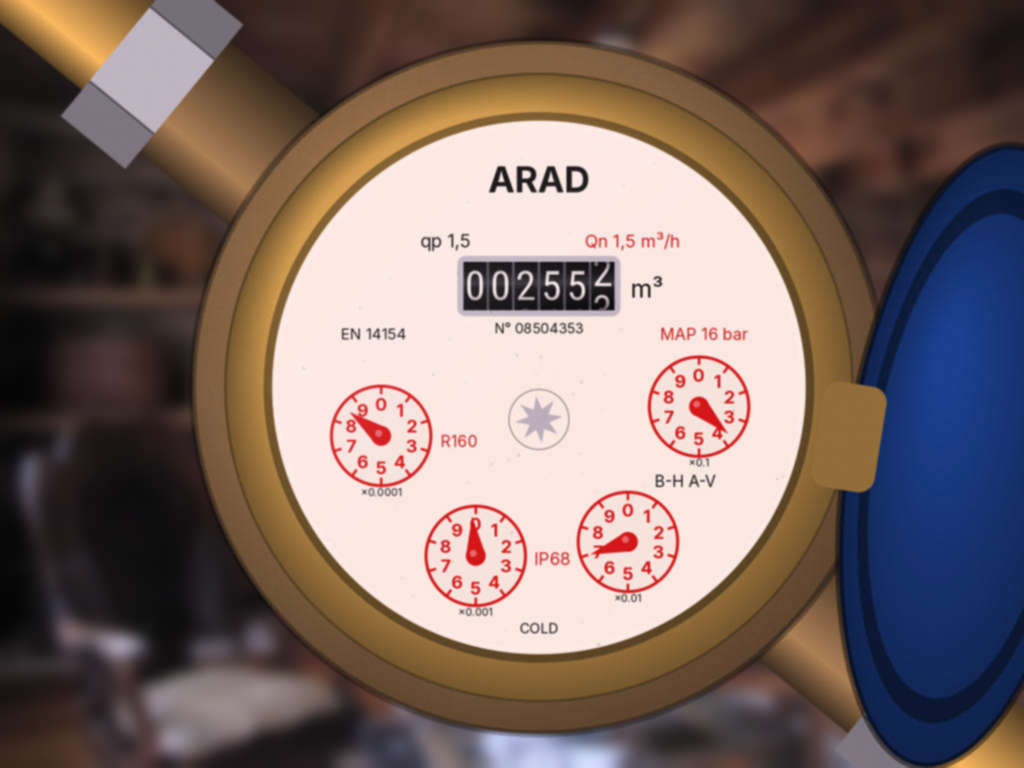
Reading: **2552.3698** m³
